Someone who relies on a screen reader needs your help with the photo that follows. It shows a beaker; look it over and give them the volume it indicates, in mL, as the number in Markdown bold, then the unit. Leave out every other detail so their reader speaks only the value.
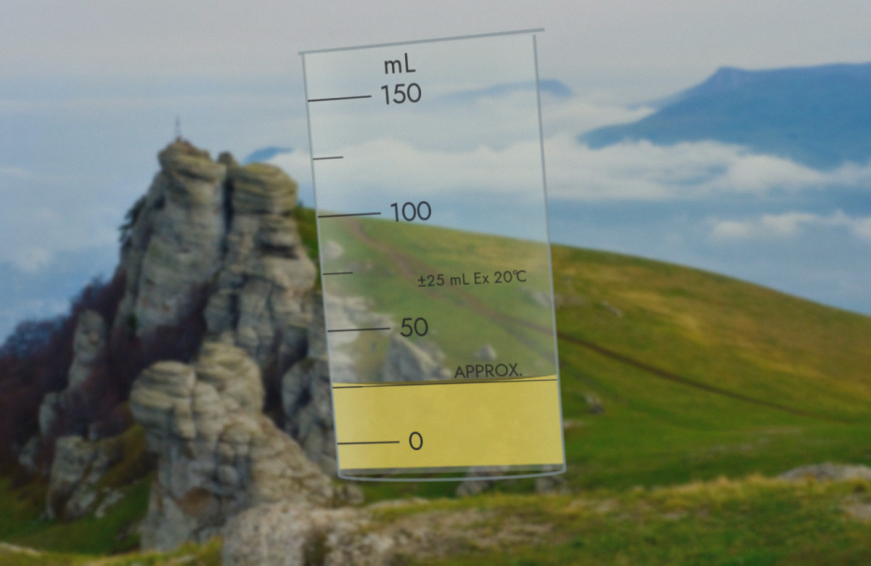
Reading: **25** mL
